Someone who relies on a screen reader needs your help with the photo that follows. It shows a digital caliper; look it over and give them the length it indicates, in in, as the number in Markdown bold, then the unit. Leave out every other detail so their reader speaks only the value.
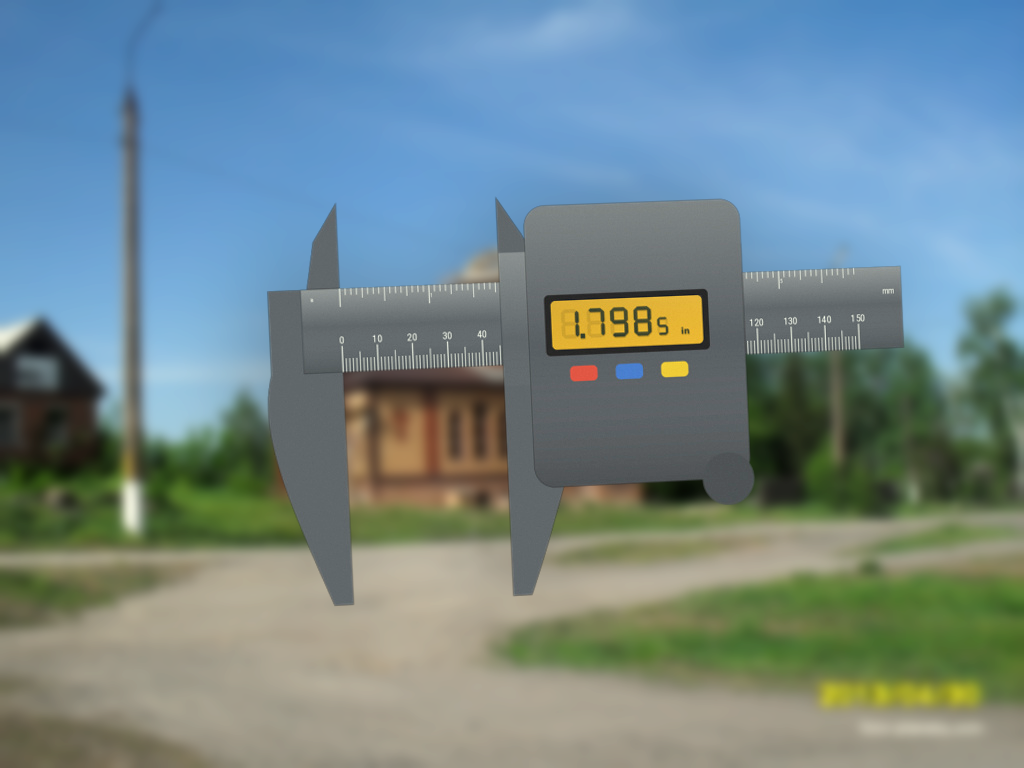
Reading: **1.7985** in
